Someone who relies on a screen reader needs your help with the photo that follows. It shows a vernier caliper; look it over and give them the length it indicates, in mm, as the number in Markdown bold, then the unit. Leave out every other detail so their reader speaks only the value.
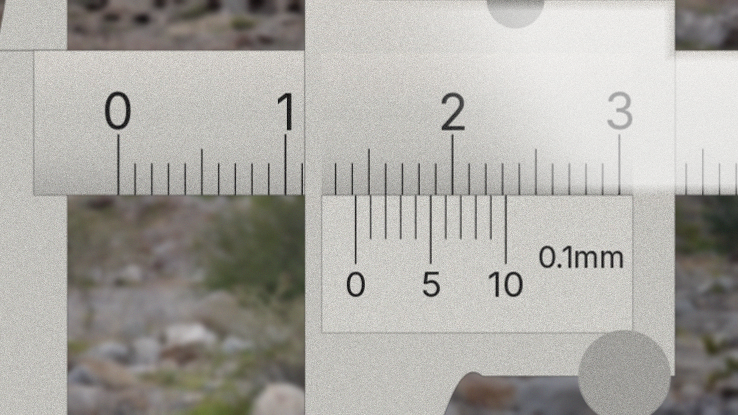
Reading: **14.2** mm
